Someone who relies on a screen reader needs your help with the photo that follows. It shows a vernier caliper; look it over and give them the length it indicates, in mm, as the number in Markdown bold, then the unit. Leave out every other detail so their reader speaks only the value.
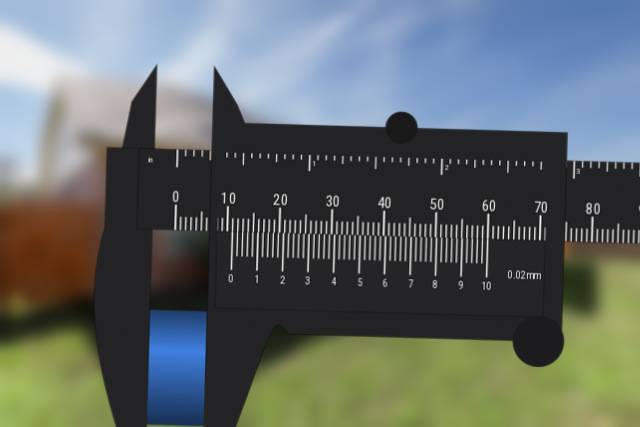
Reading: **11.0** mm
